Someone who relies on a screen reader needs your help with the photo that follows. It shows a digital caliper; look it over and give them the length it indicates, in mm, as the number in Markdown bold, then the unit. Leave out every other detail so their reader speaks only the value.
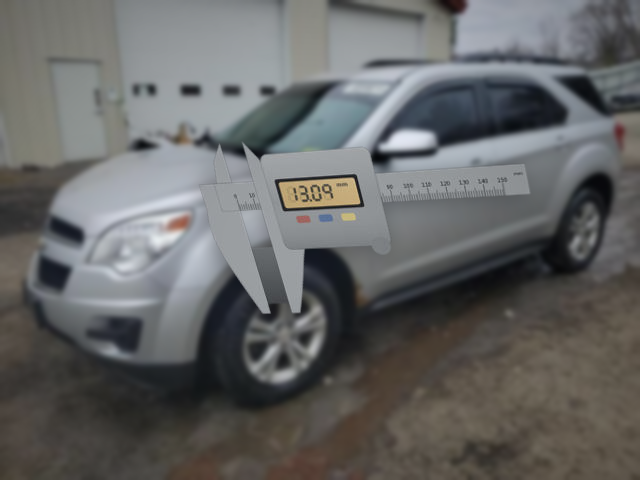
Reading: **13.09** mm
